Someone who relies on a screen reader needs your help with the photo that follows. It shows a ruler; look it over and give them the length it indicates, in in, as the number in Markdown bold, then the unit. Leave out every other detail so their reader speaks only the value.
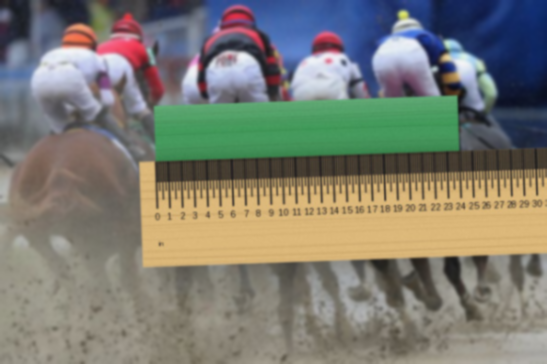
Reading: **24** in
